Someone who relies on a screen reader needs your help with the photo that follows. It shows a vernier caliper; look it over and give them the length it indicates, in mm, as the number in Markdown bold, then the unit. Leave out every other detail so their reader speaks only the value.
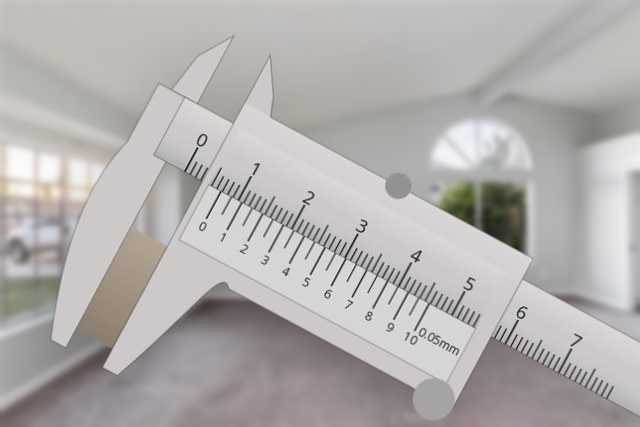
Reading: **6.8** mm
